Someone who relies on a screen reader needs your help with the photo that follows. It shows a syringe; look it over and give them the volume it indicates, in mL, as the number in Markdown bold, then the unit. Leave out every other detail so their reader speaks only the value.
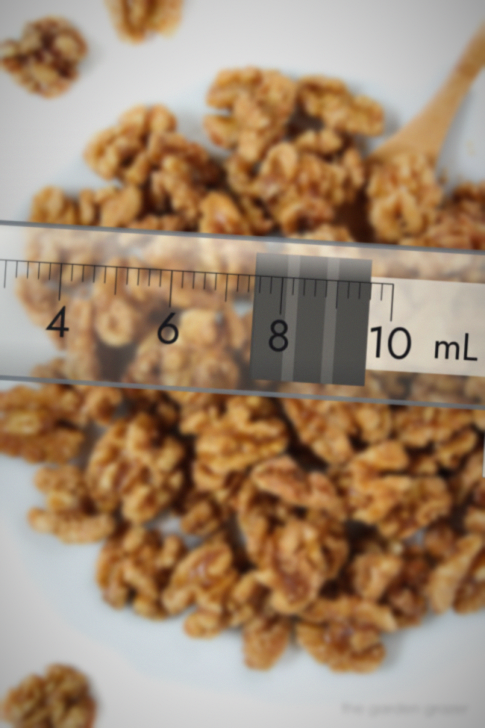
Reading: **7.5** mL
